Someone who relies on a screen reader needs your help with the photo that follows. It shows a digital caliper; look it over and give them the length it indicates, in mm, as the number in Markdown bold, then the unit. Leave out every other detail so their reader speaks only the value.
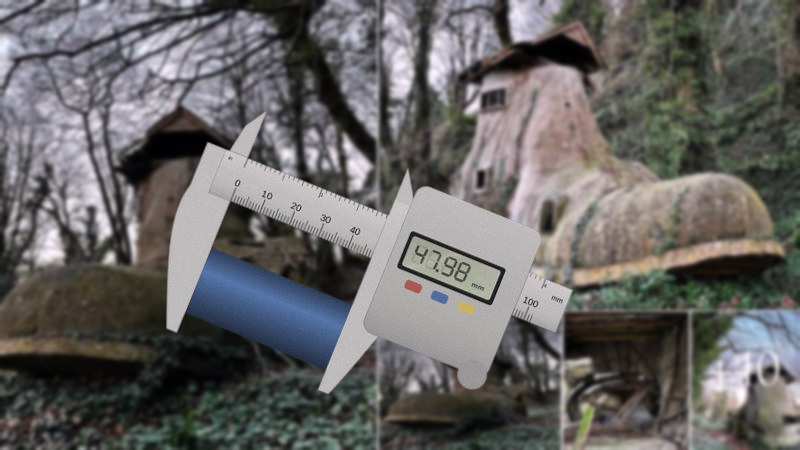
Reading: **47.98** mm
